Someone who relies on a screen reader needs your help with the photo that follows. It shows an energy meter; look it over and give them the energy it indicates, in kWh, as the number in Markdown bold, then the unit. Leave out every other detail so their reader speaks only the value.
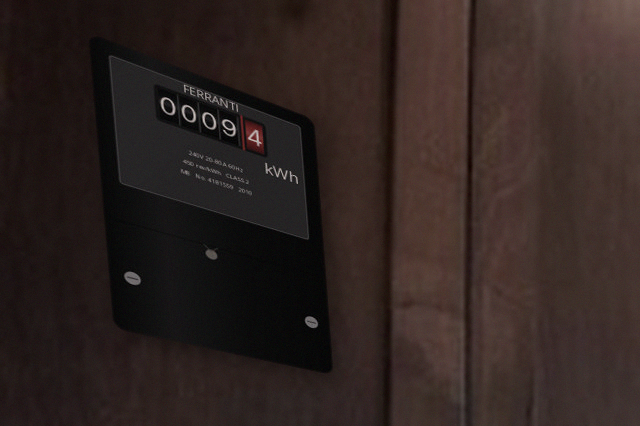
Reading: **9.4** kWh
